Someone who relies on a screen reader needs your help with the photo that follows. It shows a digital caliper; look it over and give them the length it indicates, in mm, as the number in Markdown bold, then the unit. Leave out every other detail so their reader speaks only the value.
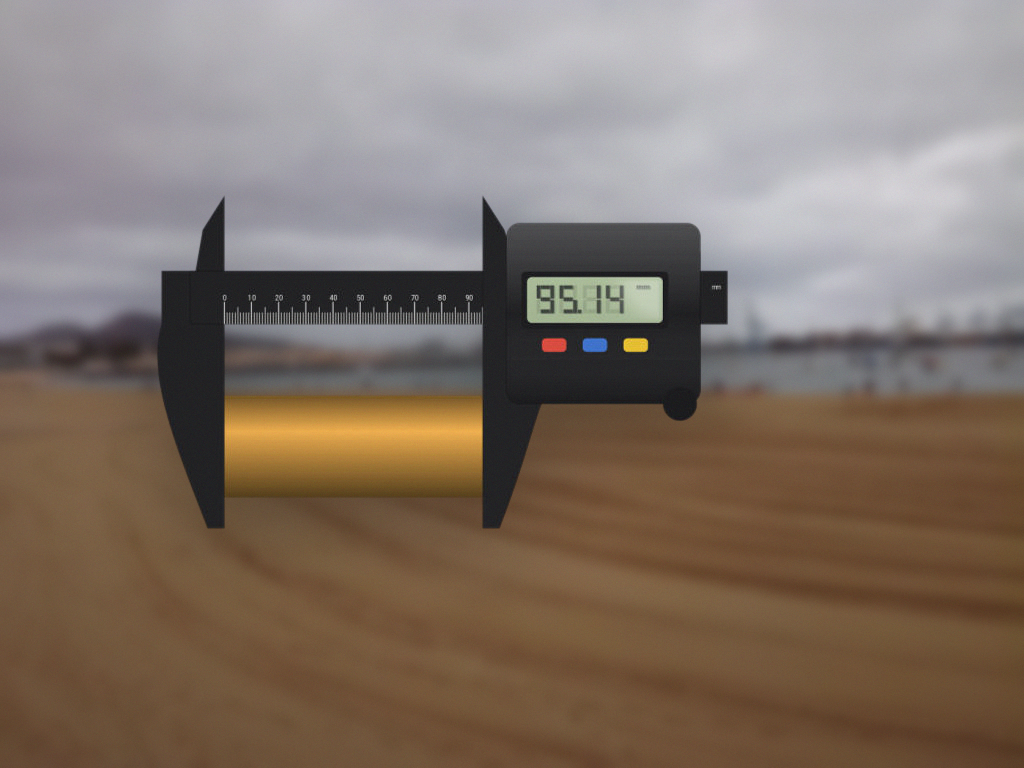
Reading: **95.14** mm
